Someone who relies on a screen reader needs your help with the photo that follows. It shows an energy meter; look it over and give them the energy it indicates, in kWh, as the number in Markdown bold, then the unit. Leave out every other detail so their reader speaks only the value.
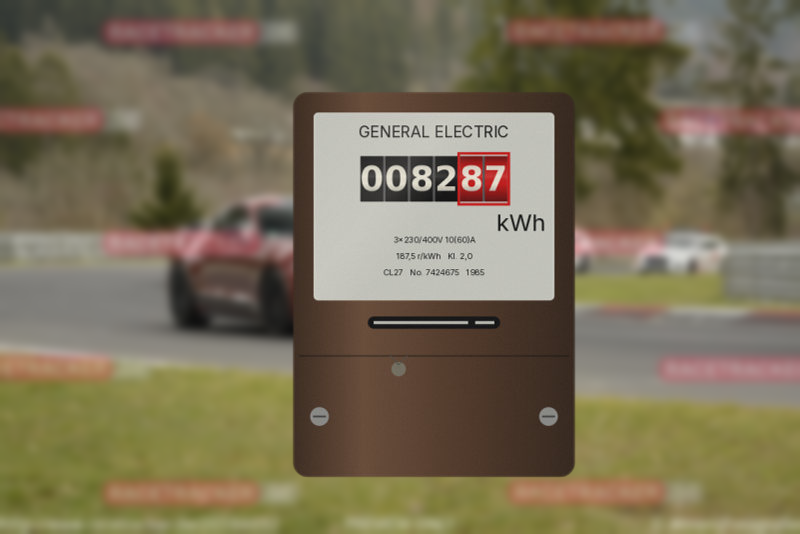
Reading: **82.87** kWh
